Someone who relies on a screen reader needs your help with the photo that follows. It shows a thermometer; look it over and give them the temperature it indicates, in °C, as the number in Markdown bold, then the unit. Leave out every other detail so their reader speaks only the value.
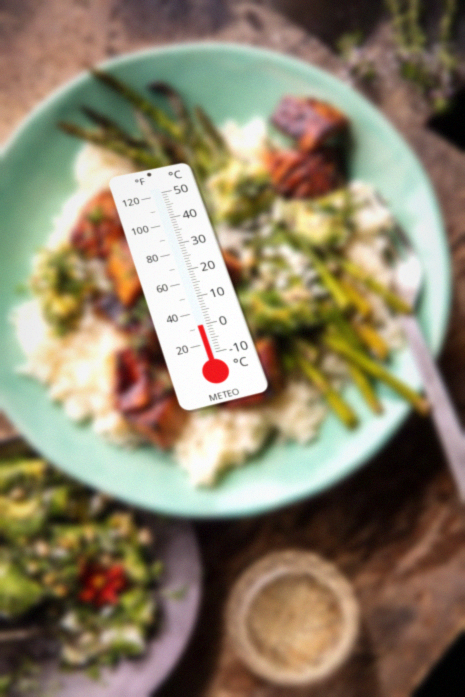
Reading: **0** °C
